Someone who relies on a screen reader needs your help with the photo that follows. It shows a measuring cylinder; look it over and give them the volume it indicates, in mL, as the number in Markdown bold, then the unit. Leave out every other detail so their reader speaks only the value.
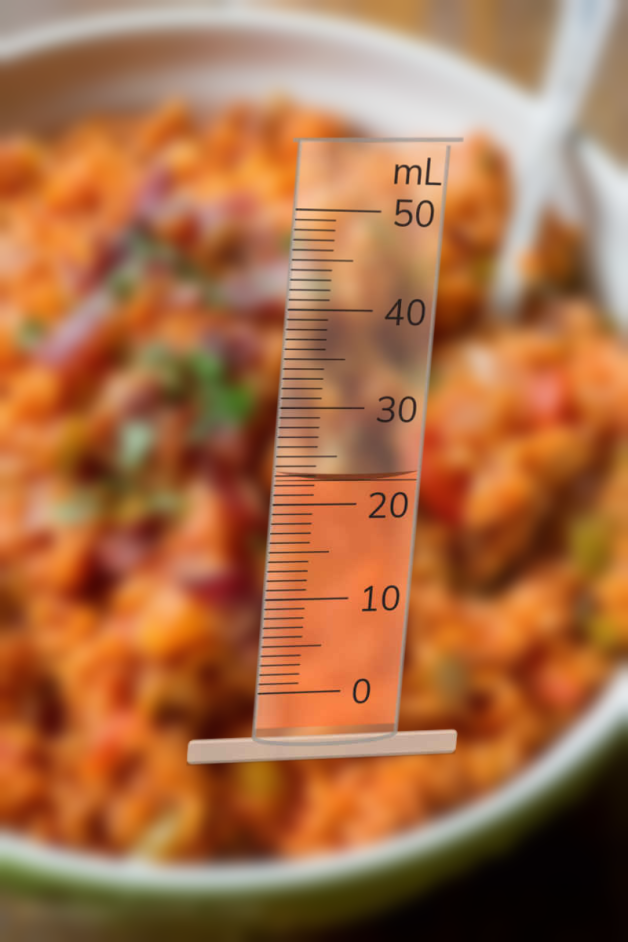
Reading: **22.5** mL
